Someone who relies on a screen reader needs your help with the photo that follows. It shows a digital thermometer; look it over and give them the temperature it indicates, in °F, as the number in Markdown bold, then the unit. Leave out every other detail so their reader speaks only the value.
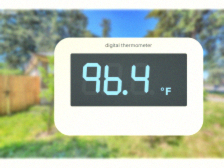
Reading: **96.4** °F
